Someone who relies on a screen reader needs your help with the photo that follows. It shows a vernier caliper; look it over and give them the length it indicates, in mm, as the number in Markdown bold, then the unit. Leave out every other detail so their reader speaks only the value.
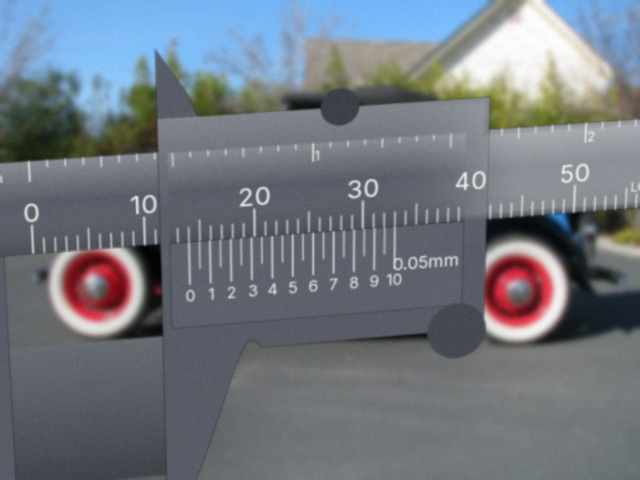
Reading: **14.0** mm
